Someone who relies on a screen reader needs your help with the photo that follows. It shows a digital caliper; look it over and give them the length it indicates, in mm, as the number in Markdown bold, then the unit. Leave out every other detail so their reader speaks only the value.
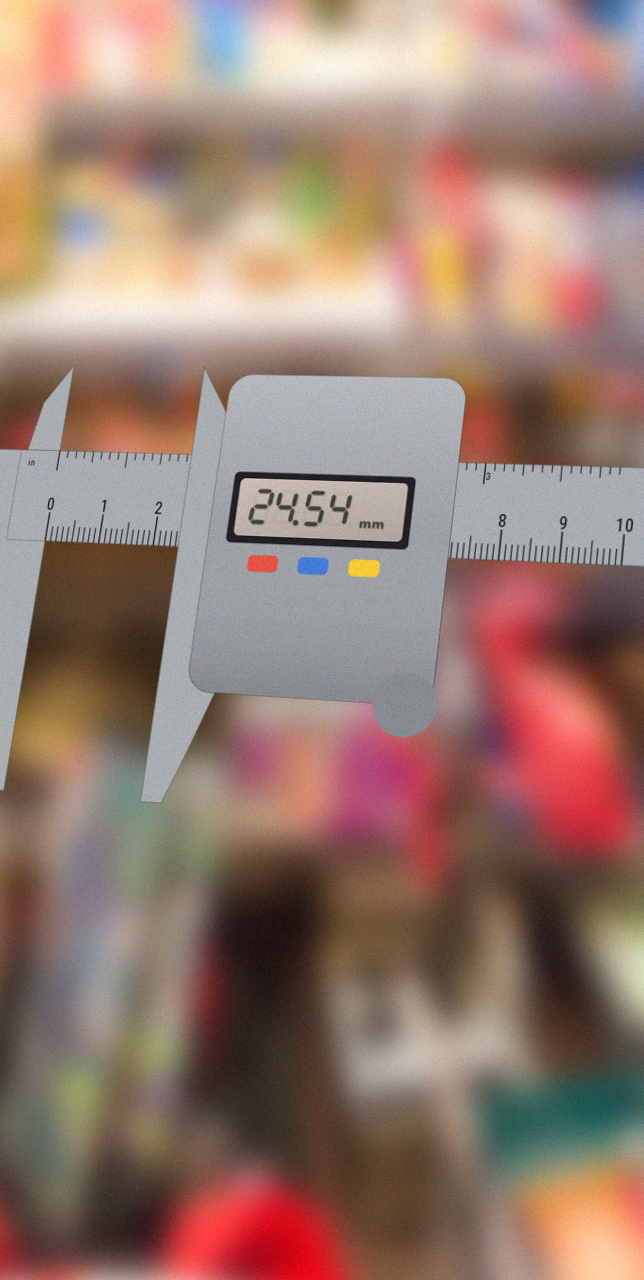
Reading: **24.54** mm
